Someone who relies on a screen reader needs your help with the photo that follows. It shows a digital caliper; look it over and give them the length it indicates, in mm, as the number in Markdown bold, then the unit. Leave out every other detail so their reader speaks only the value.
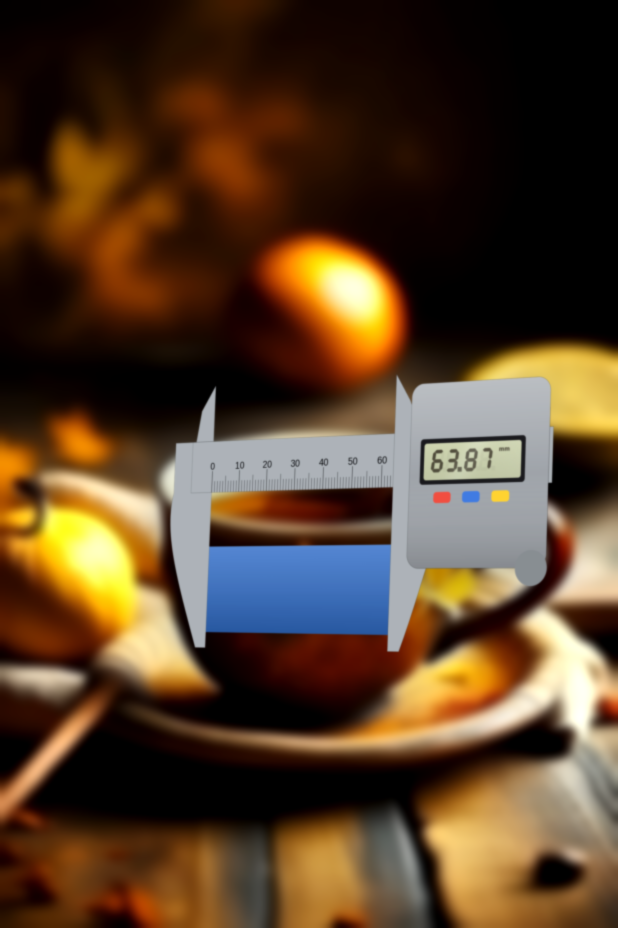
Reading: **63.87** mm
